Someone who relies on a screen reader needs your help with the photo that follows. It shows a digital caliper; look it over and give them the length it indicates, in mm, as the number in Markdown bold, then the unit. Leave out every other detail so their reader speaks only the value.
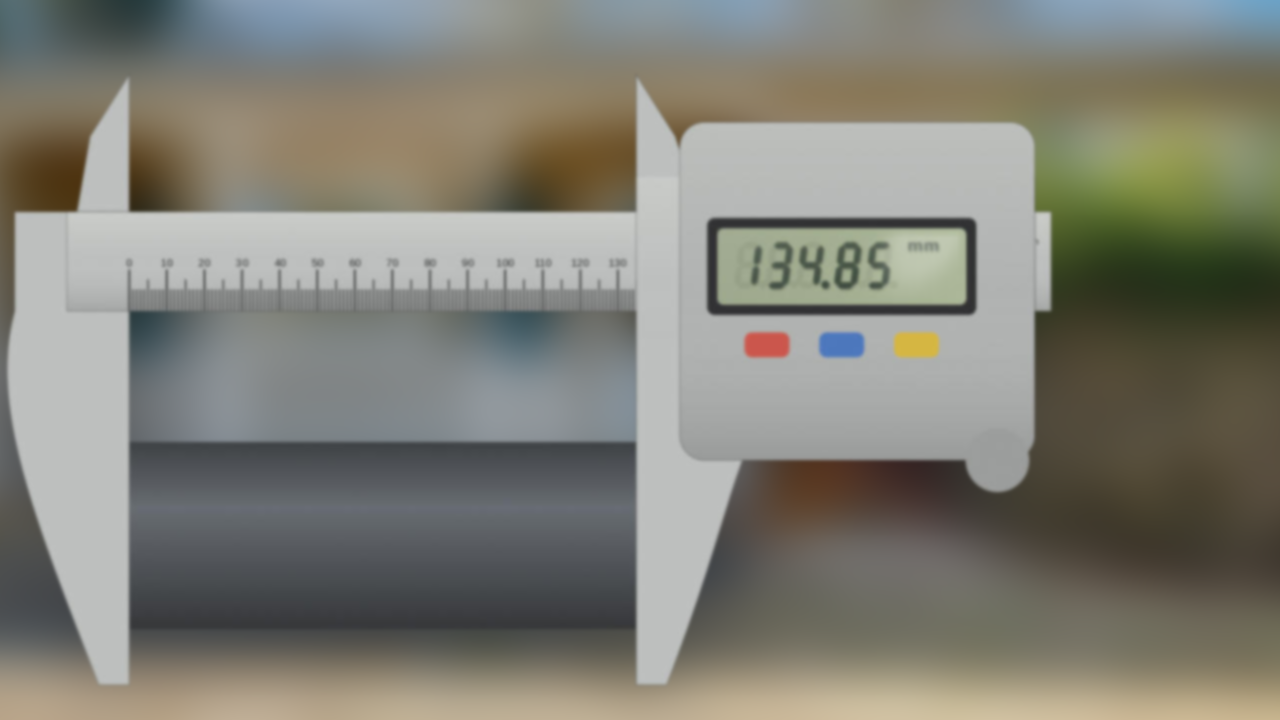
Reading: **134.85** mm
